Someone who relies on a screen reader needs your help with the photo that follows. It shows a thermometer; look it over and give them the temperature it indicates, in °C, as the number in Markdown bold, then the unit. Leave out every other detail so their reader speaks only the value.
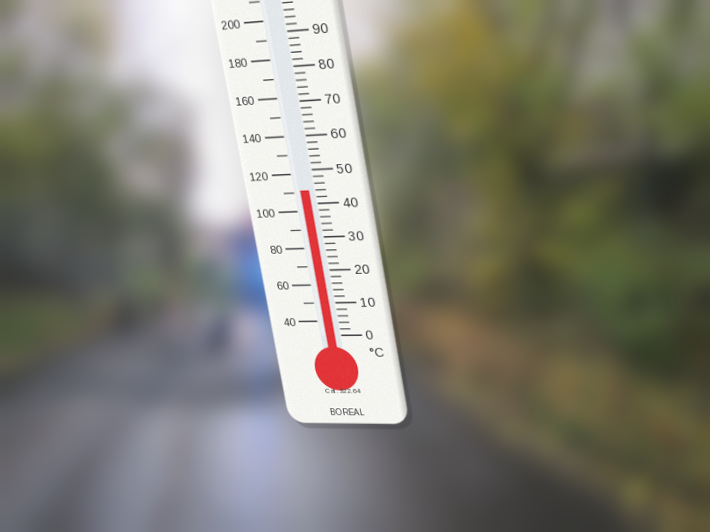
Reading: **44** °C
